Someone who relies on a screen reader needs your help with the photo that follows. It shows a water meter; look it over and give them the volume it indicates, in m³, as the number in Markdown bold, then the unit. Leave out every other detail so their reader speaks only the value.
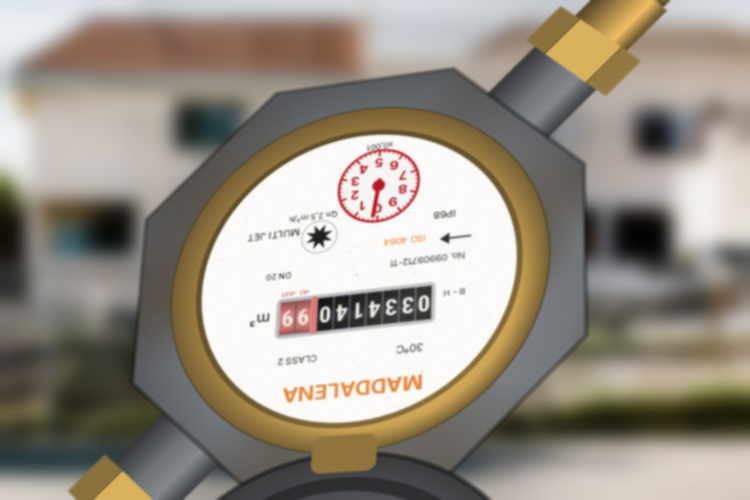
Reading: **334140.990** m³
